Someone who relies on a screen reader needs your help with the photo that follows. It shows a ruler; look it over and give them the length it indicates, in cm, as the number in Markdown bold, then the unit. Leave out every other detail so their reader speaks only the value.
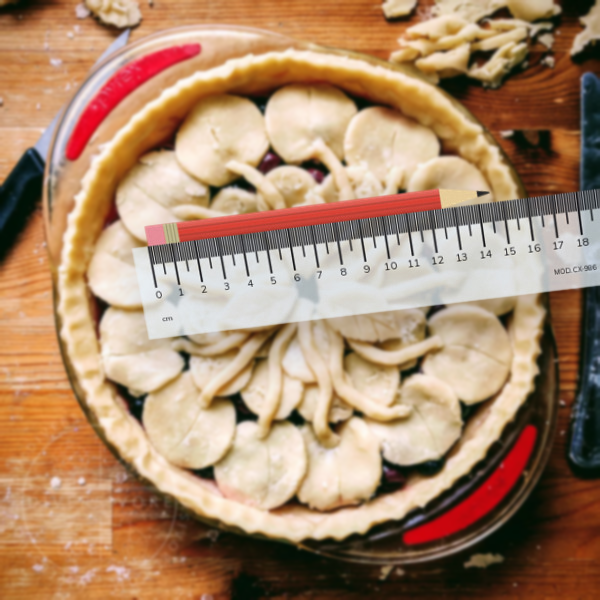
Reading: **14.5** cm
